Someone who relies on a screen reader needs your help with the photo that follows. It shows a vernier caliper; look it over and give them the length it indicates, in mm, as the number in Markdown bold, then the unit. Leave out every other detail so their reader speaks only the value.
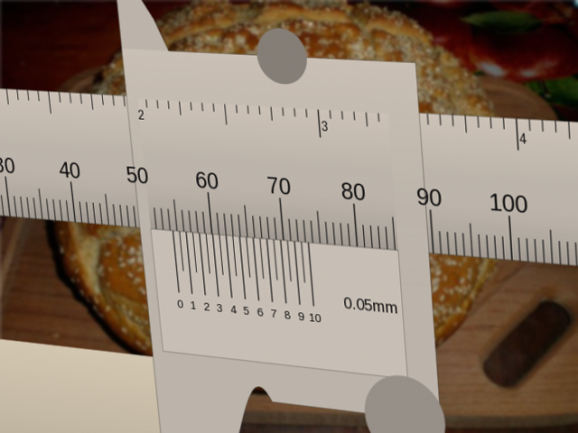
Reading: **54.4** mm
